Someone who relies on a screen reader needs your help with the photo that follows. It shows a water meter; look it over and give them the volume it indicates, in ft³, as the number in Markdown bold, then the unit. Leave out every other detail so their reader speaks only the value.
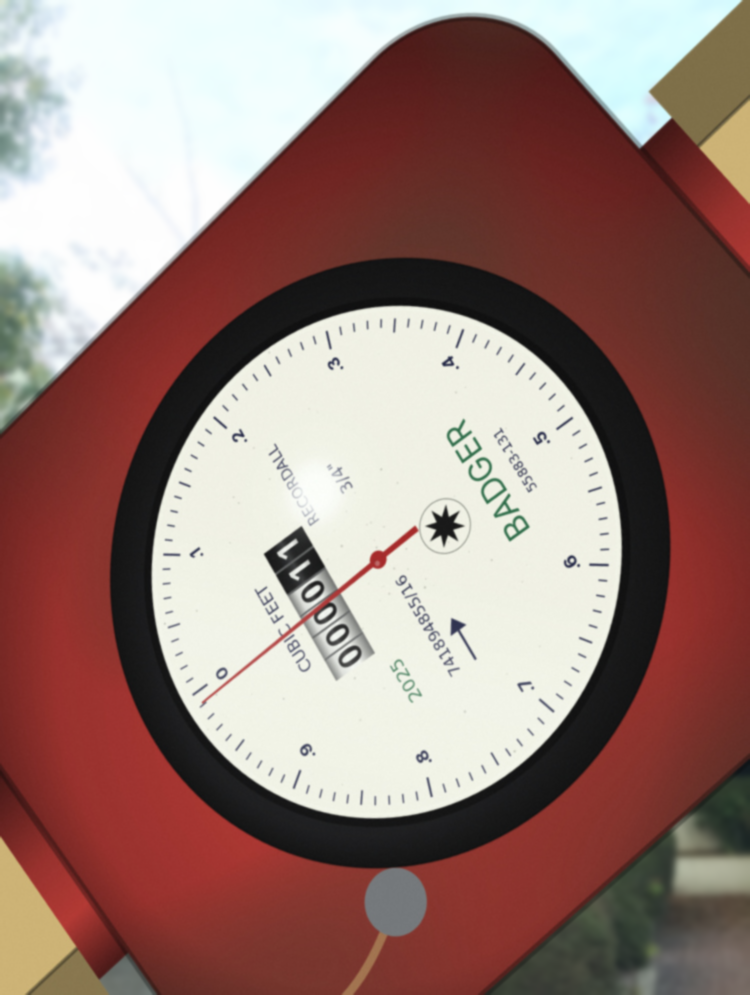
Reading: **10.99** ft³
